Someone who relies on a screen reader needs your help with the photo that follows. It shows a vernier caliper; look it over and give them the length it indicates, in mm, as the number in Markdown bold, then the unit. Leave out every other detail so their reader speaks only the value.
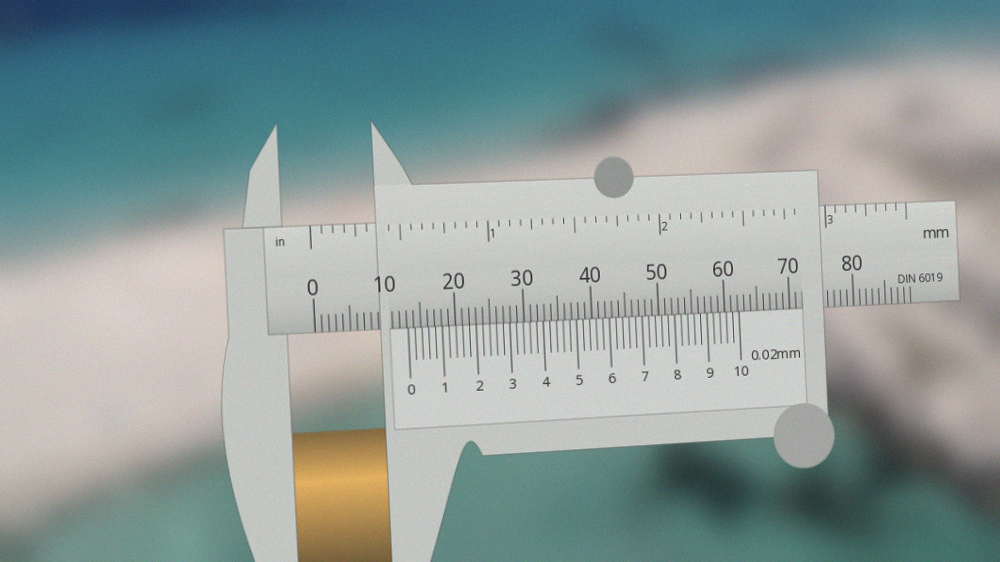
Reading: **13.2** mm
